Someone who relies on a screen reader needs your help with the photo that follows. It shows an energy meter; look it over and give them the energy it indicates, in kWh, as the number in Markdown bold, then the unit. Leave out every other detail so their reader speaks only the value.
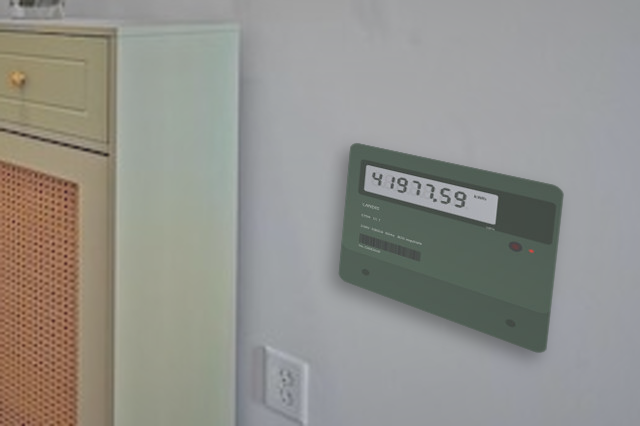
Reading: **41977.59** kWh
